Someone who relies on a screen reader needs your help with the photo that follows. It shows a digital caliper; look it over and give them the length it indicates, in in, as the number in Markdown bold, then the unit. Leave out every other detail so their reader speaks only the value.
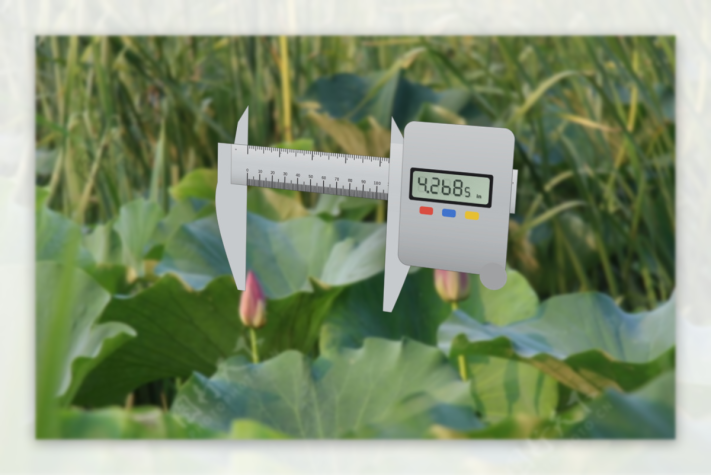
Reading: **4.2685** in
